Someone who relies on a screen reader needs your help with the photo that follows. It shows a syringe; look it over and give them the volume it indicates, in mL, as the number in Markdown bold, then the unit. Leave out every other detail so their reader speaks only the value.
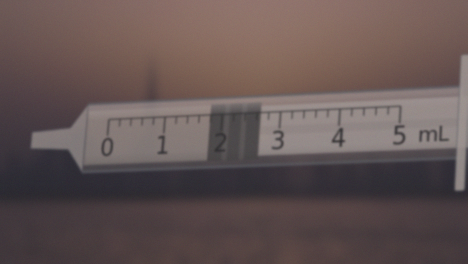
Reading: **1.8** mL
